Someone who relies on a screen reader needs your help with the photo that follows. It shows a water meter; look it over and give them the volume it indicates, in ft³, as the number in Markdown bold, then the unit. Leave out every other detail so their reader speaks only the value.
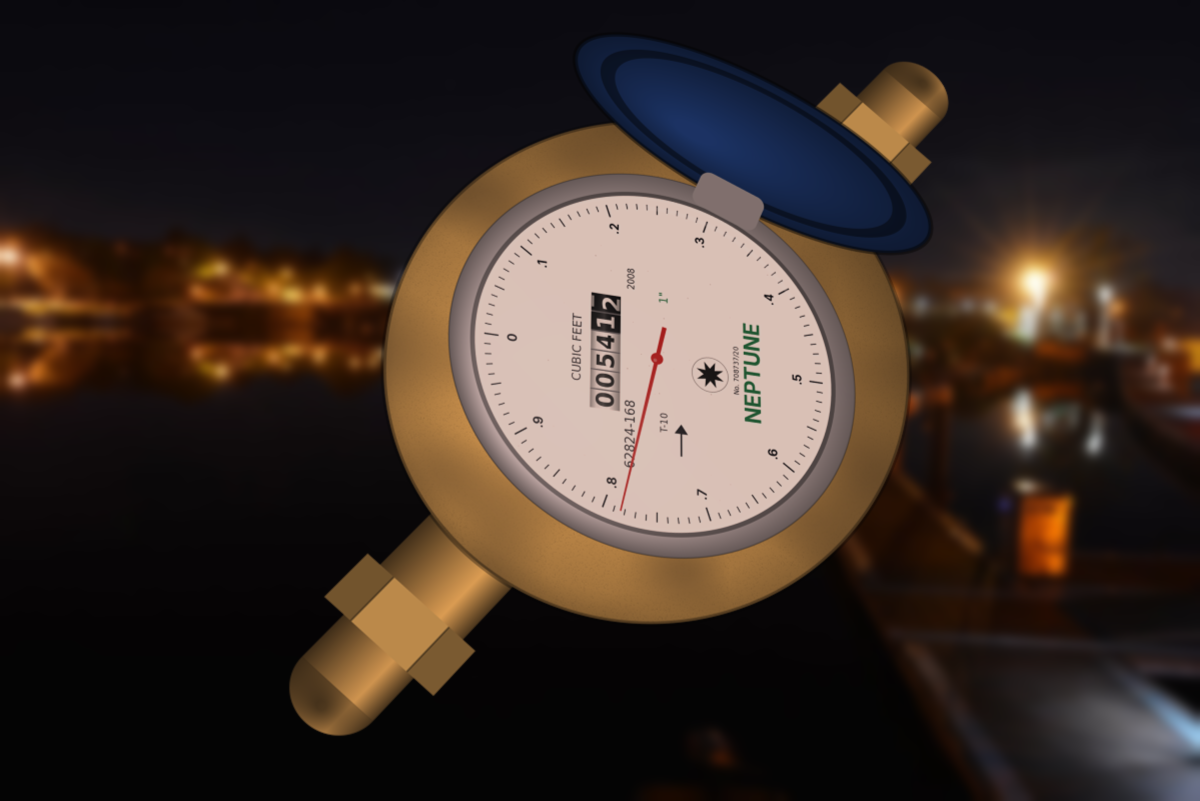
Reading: **5411.78** ft³
